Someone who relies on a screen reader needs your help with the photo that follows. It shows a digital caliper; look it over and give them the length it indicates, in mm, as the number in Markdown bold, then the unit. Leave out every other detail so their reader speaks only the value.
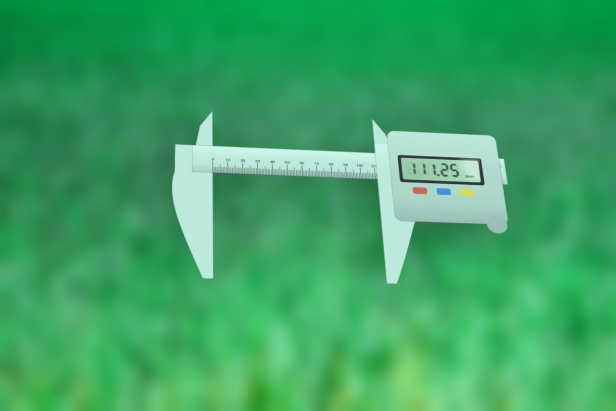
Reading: **111.25** mm
